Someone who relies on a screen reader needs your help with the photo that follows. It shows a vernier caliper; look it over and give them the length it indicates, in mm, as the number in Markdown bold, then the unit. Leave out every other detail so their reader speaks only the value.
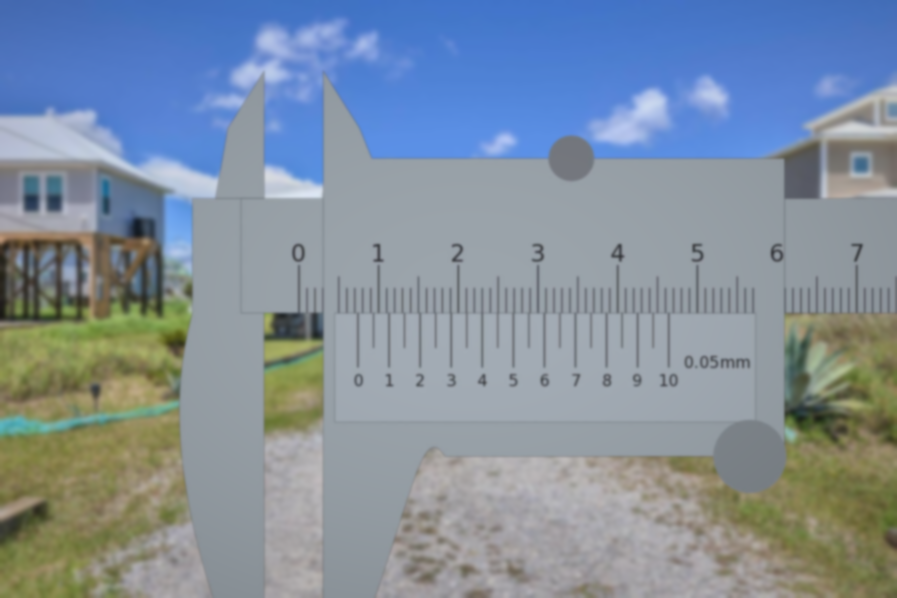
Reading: **7.4** mm
